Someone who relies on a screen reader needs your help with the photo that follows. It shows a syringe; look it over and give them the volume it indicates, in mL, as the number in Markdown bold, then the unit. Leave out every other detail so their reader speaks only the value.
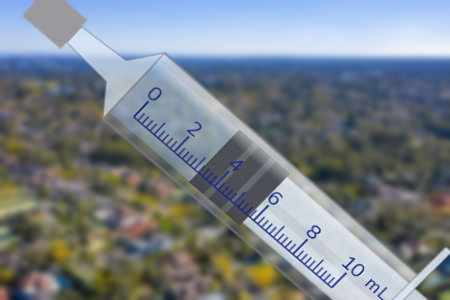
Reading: **3.2** mL
